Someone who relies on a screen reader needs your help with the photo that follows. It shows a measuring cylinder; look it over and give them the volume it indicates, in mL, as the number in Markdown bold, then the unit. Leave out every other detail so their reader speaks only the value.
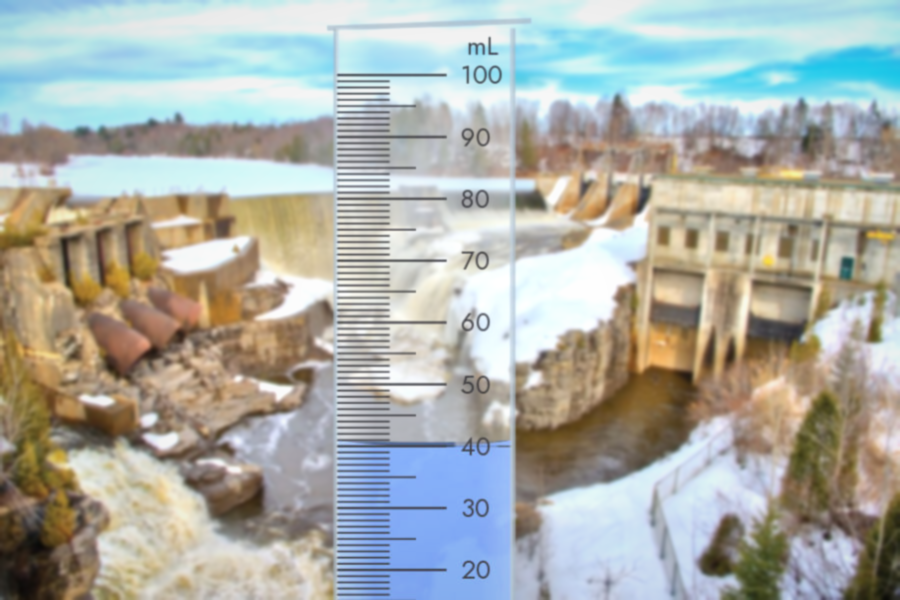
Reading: **40** mL
